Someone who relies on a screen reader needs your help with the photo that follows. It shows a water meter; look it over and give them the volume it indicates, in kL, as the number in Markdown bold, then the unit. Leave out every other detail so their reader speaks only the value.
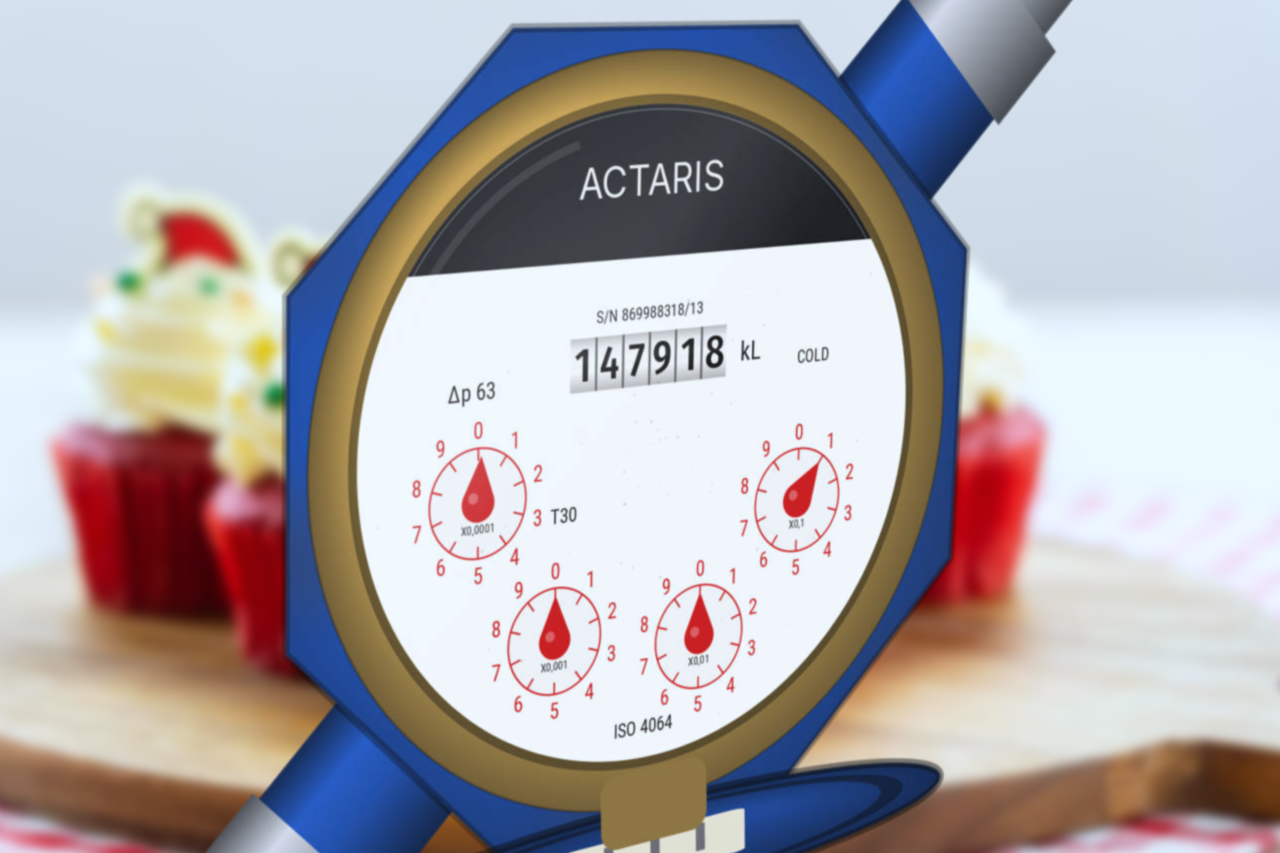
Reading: **147918.1000** kL
